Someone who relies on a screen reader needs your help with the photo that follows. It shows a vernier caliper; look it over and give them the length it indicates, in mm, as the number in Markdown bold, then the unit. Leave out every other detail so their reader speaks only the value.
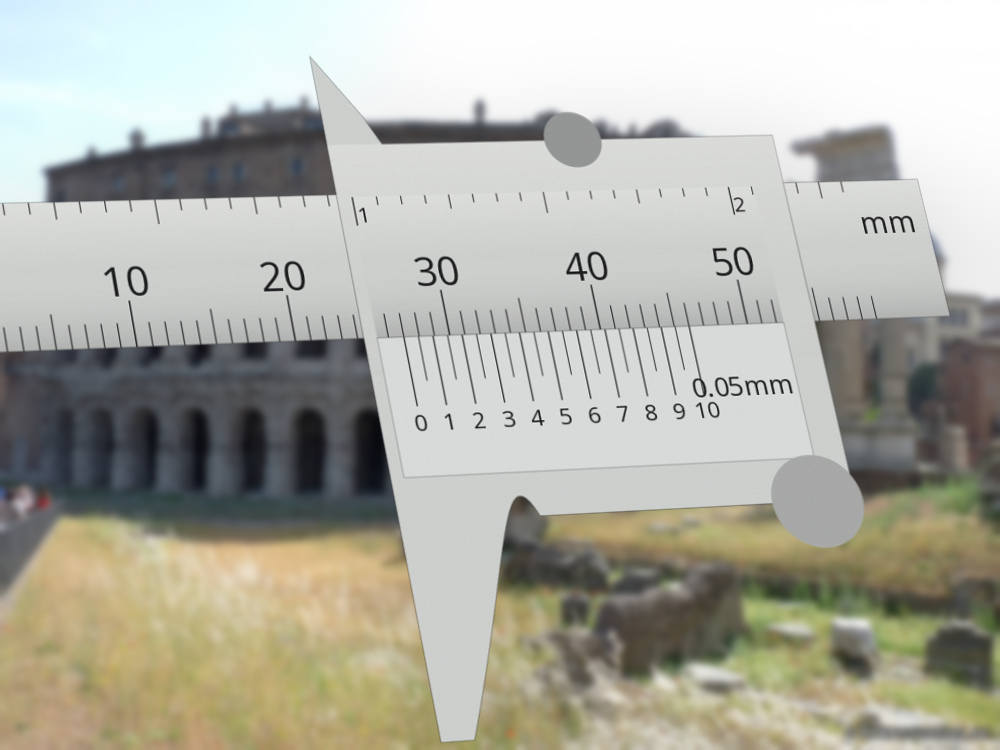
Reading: **27.0** mm
